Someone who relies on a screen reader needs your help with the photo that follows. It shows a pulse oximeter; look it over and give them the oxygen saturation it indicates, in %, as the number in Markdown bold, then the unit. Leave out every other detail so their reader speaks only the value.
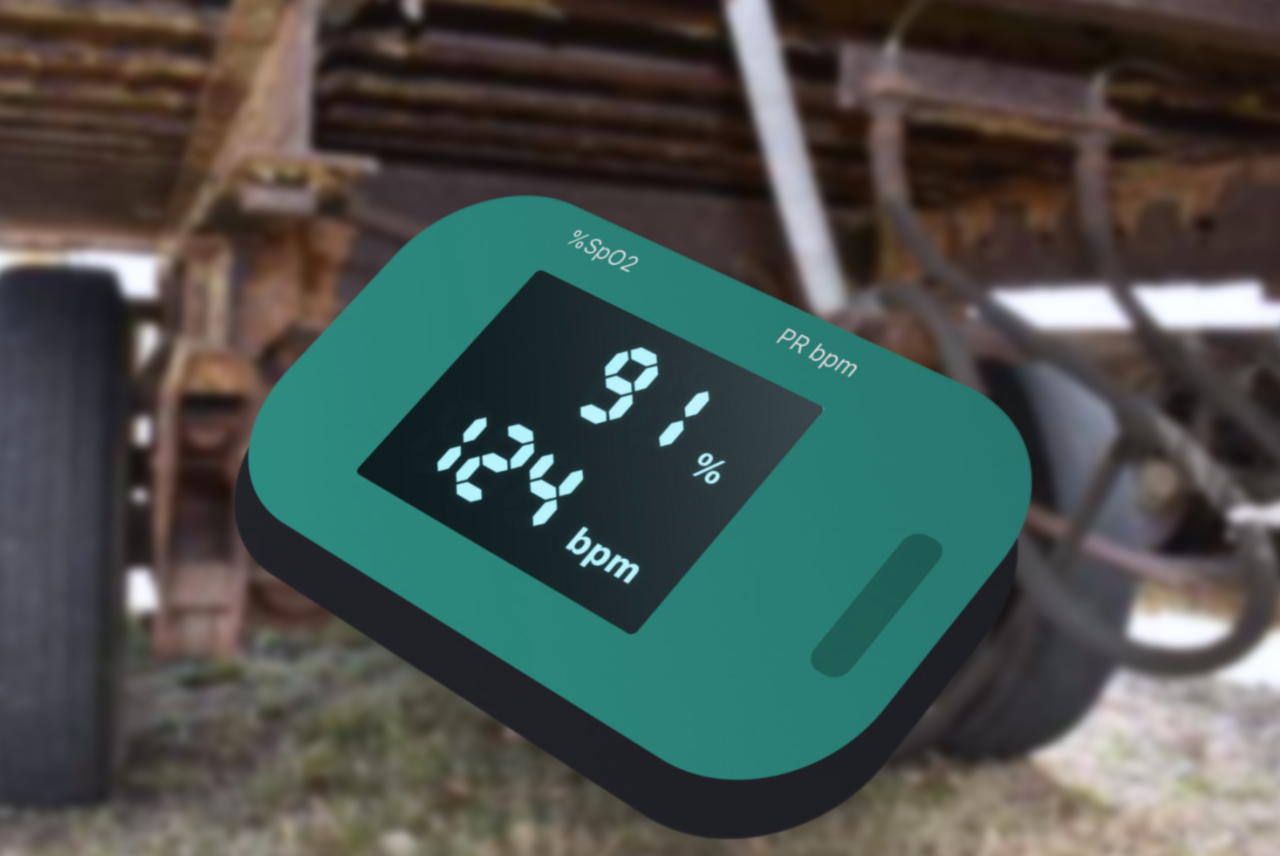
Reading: **91** %
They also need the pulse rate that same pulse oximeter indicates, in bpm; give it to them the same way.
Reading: **124** bpm
